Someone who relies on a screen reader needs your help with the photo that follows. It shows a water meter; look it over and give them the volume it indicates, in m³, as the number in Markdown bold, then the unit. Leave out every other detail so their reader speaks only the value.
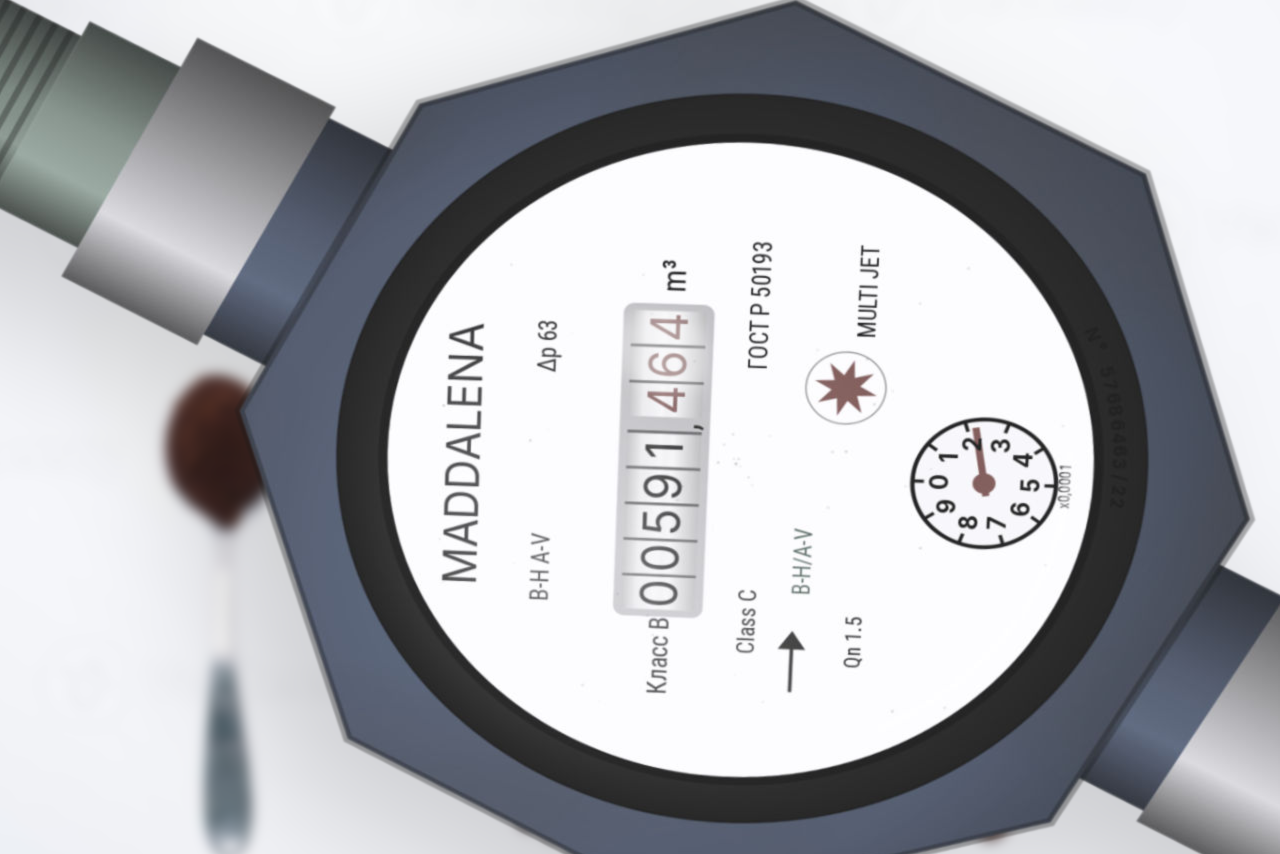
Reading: **591.4642** m³
